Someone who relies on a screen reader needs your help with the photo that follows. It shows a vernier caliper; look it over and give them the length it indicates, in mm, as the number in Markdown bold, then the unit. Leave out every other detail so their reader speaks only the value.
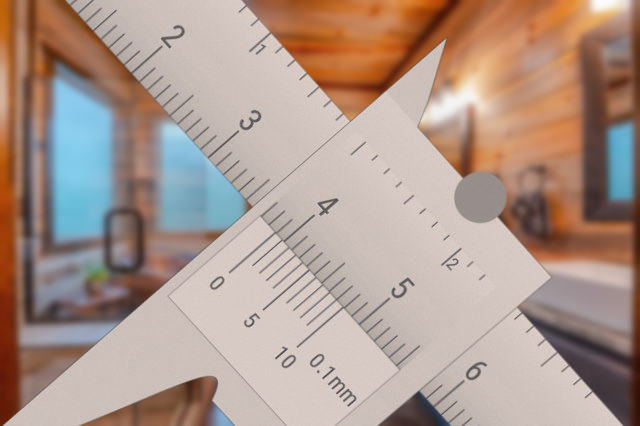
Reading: **38.9** mm
